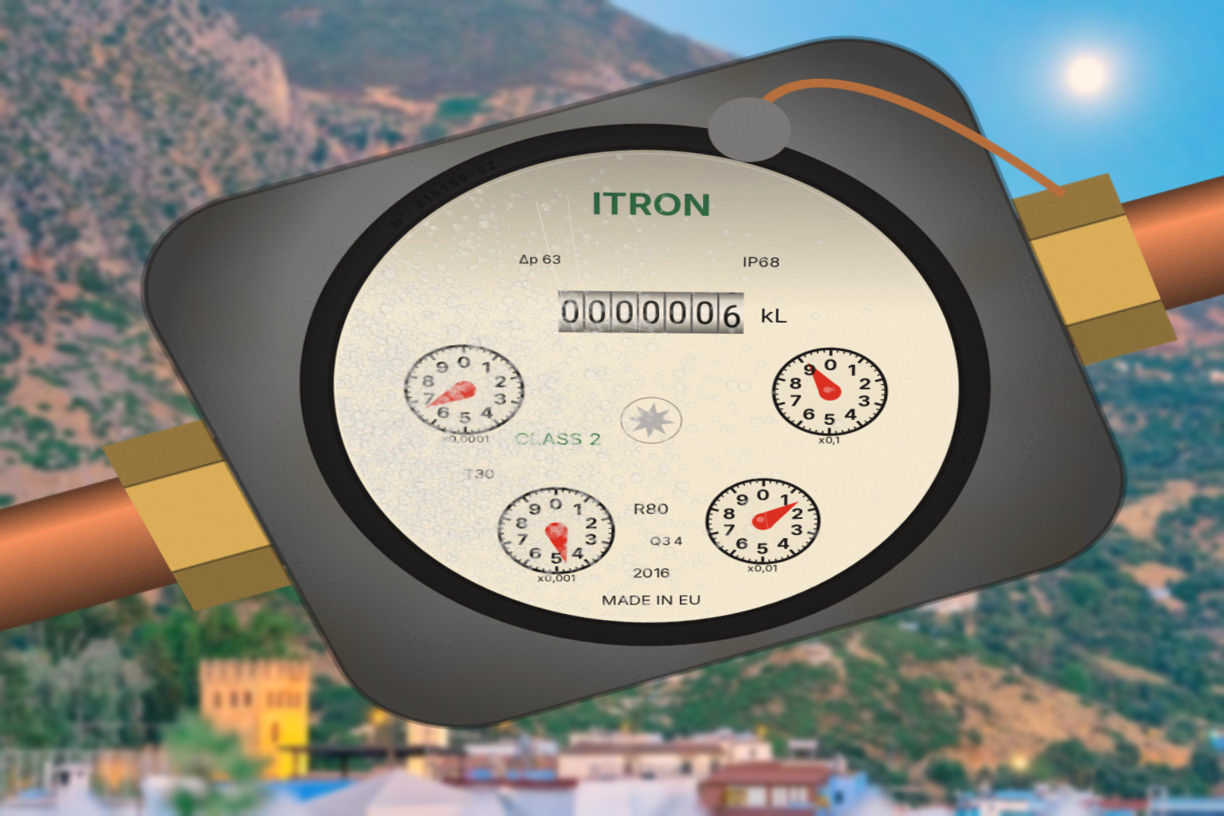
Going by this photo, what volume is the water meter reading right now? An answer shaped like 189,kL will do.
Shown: 5.9146,kL
